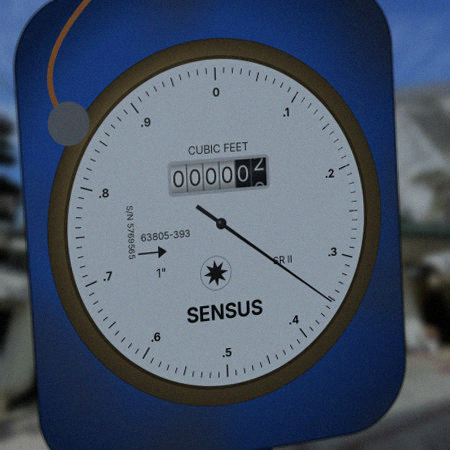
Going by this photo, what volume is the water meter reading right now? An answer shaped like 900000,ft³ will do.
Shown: 2.35,ft³
